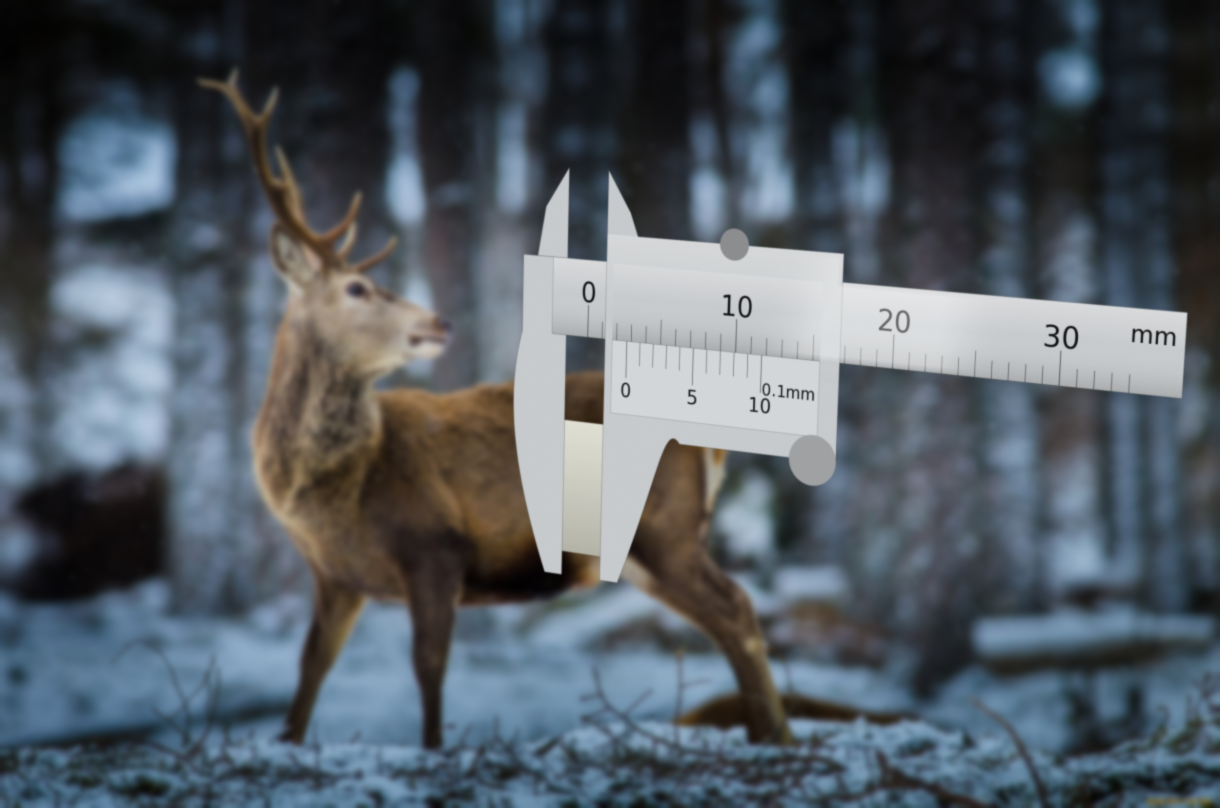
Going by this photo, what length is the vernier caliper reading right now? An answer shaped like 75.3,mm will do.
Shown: 2.7,mm
